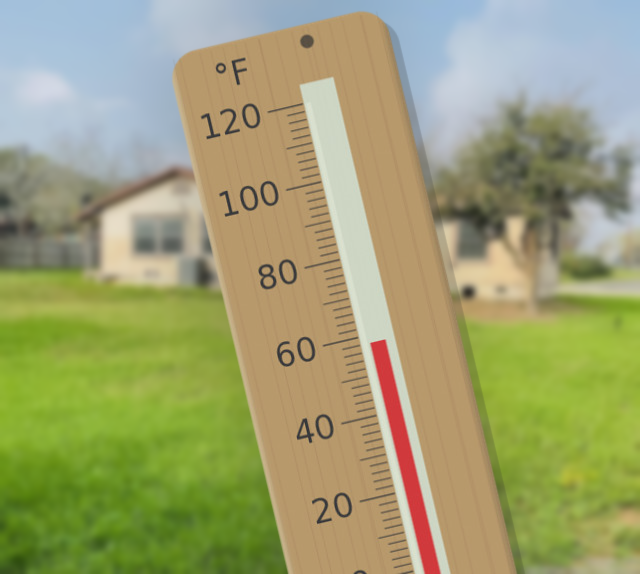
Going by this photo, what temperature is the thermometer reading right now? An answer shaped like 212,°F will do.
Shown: 58,°F
